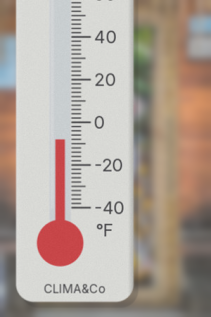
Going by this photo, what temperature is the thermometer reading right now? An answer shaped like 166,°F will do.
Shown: -8,°F
